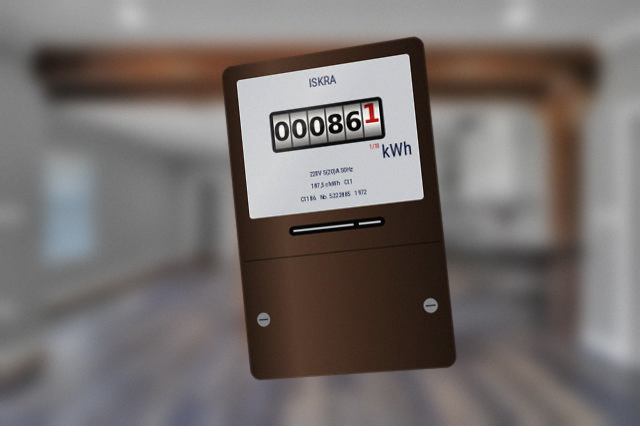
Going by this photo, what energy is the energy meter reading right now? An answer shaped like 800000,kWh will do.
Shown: 86.1,kWh
